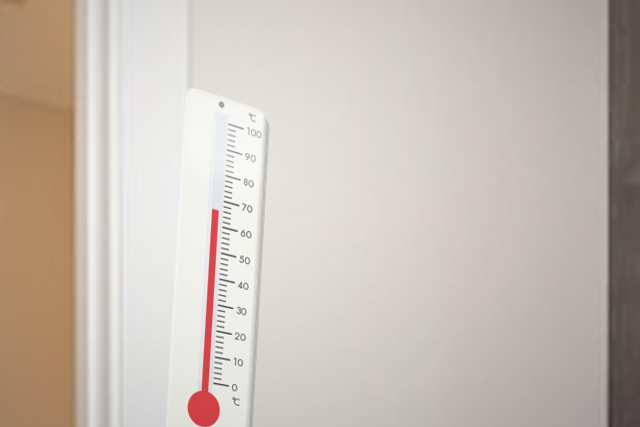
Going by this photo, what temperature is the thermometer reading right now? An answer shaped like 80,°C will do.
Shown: 66,°C
